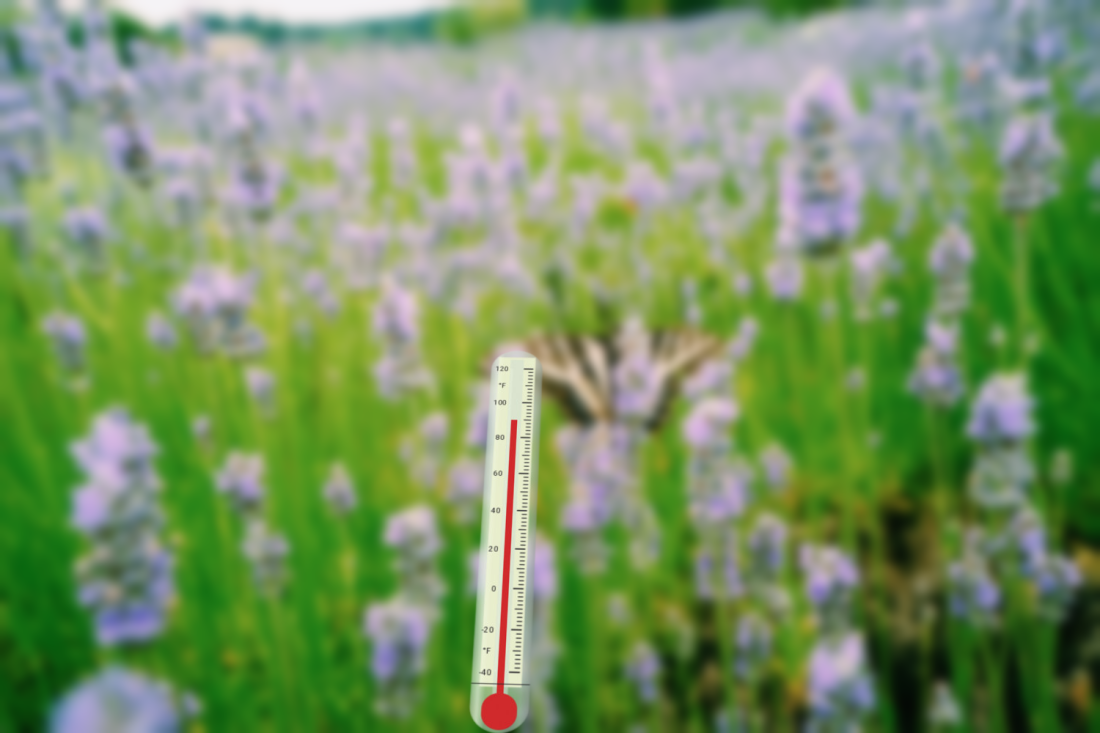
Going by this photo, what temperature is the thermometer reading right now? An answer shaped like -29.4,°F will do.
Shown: 90,°F
